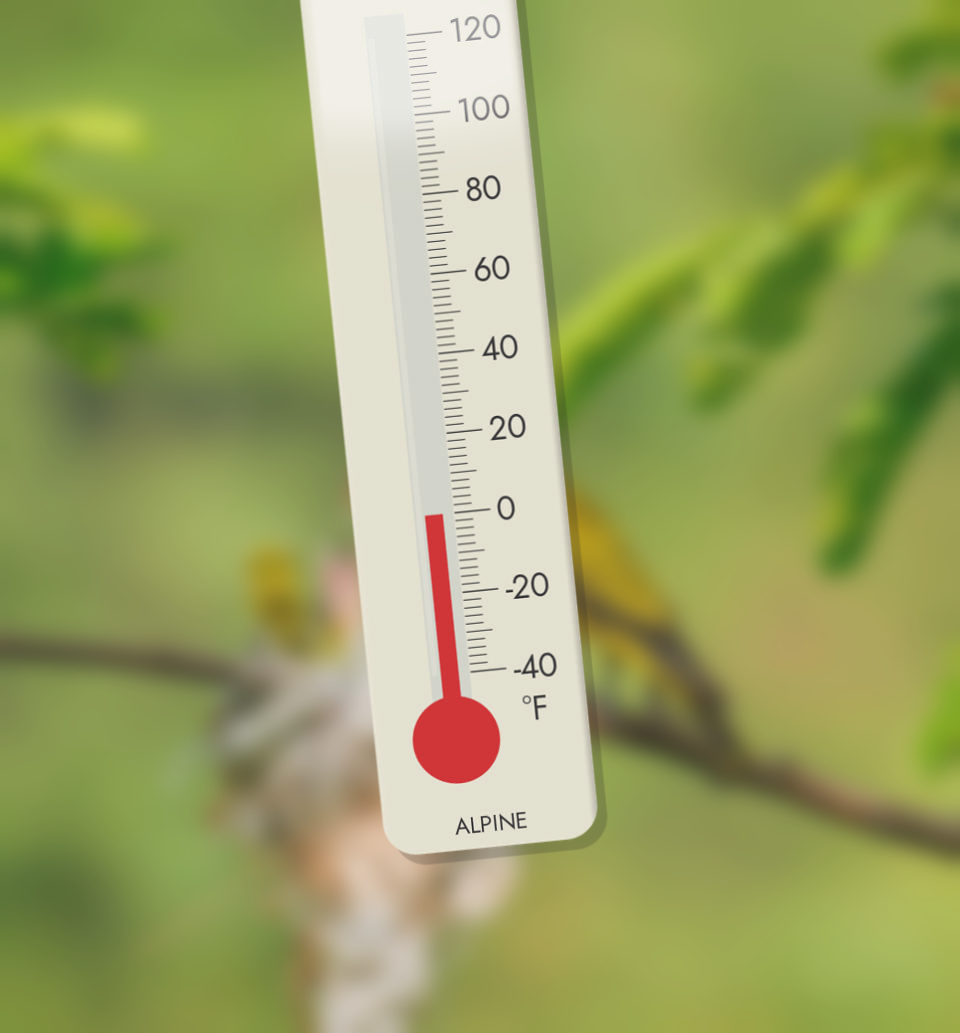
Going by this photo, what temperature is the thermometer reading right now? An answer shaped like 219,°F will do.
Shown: 0,°F
